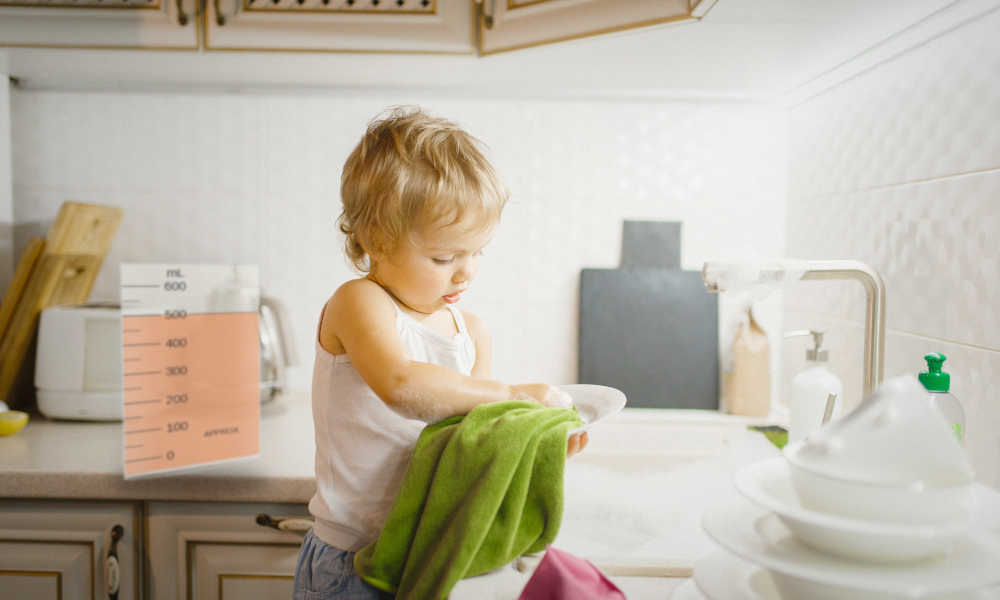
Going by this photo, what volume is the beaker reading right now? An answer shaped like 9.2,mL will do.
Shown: 500,mL
